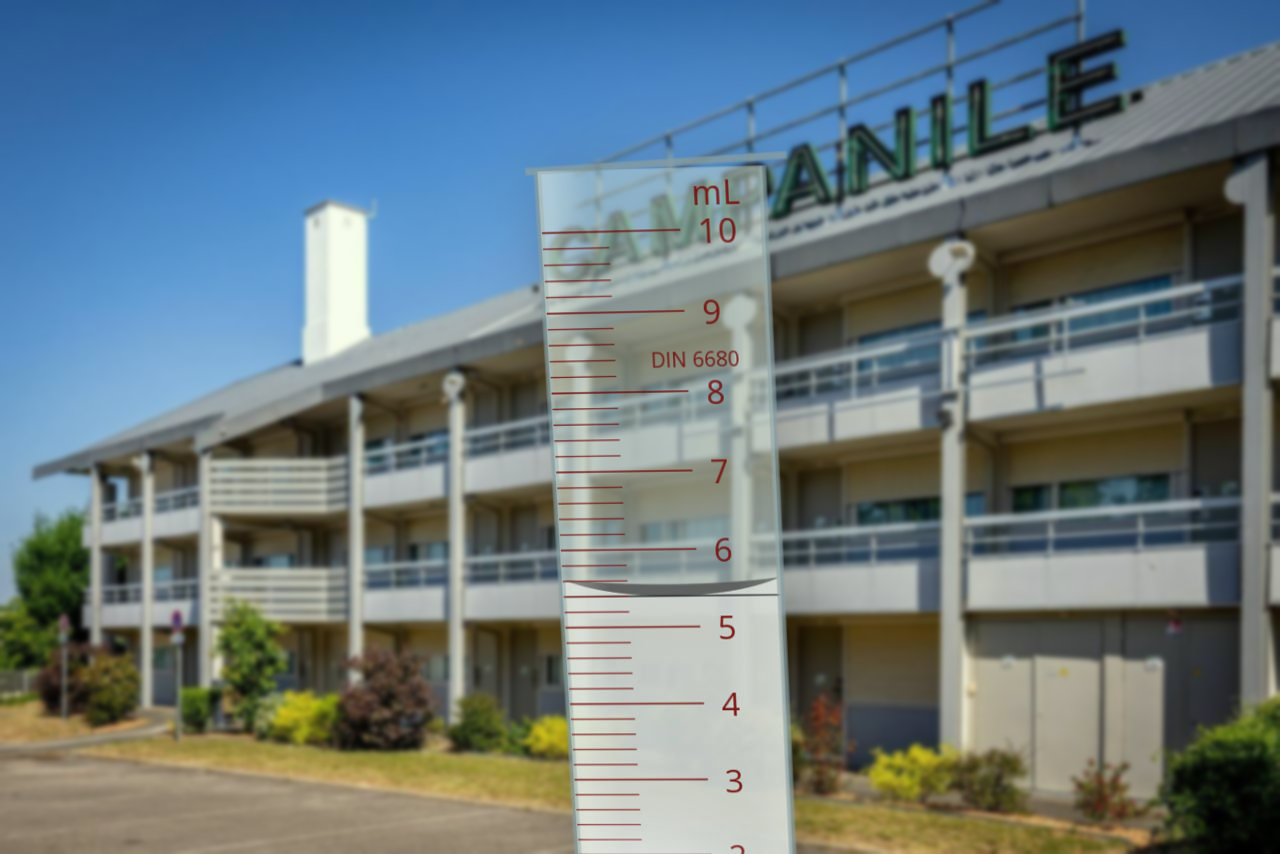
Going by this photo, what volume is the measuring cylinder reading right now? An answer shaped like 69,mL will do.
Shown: 5.4,mL
